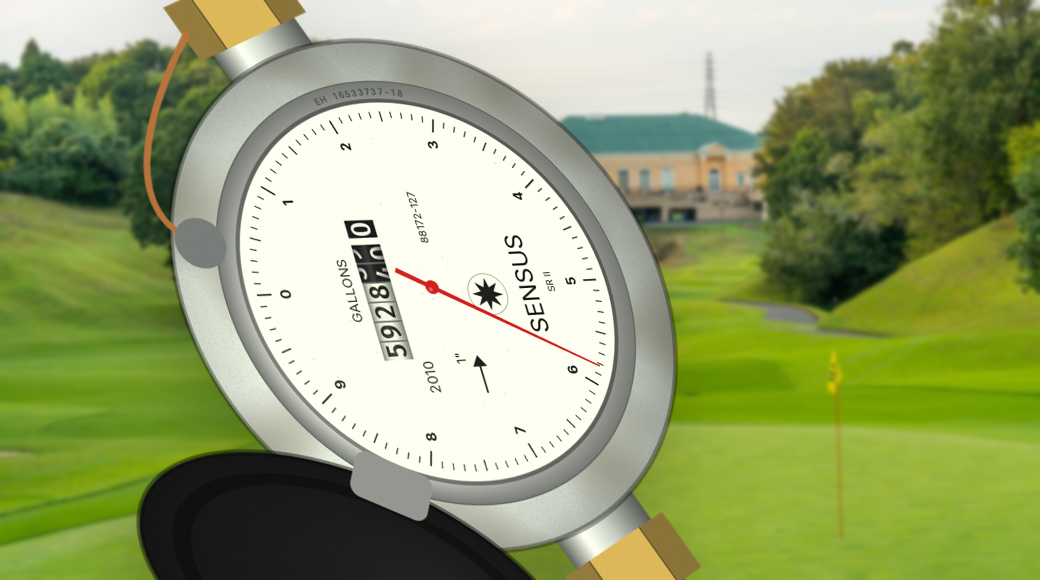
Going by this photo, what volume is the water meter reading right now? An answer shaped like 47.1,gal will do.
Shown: 5928395.8,gal
